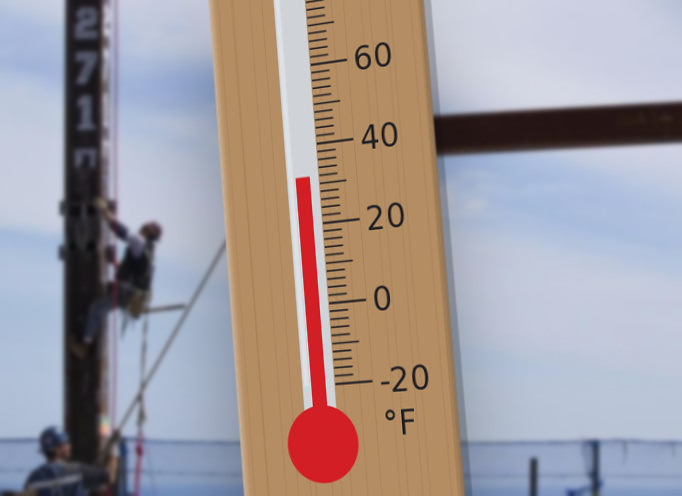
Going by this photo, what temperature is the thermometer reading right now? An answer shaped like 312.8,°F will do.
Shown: 32,°F
